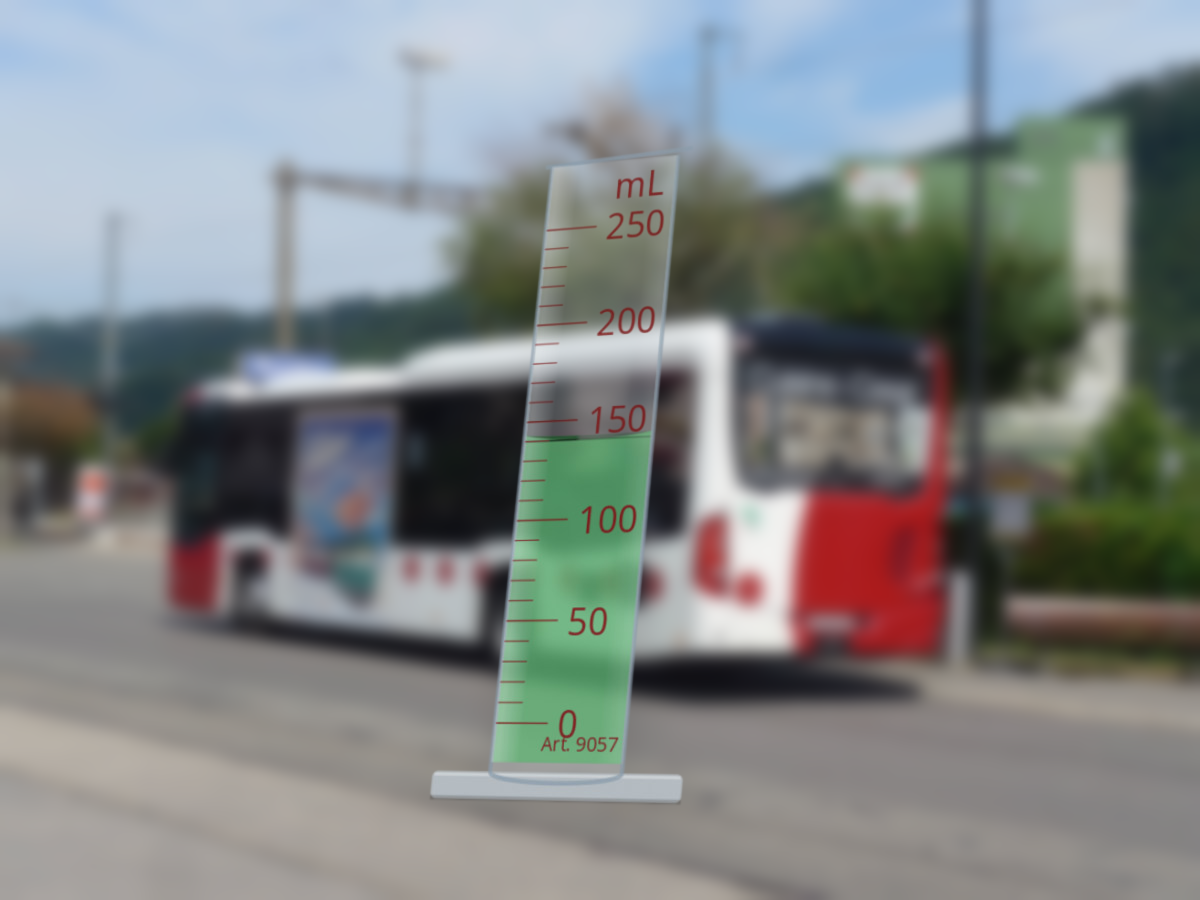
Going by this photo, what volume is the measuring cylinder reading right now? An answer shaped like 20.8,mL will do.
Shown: 140,mL
